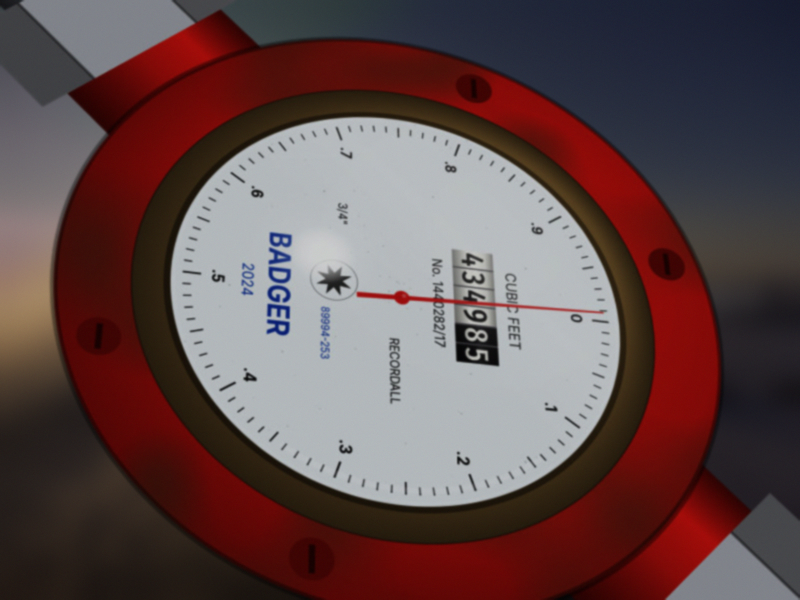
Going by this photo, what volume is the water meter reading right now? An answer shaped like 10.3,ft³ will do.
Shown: 434984.99,ft³
